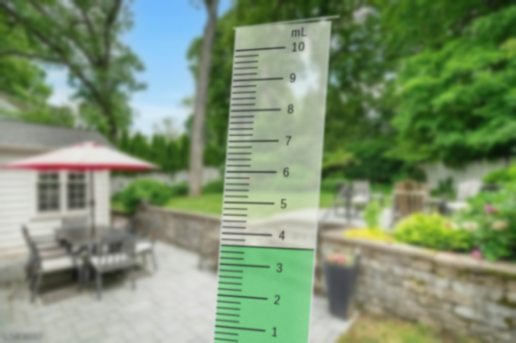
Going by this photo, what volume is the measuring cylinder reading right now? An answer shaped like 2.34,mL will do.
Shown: 3.6,mL
